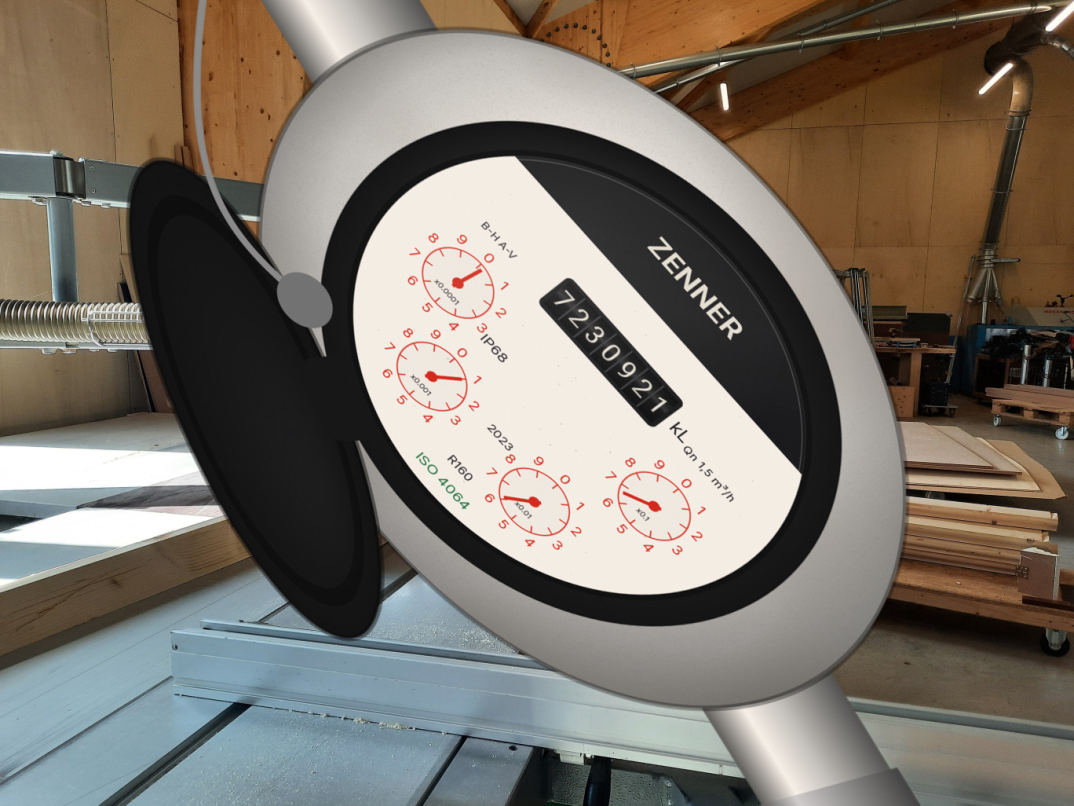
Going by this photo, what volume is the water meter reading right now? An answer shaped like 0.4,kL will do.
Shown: 7230921.6610,kL
